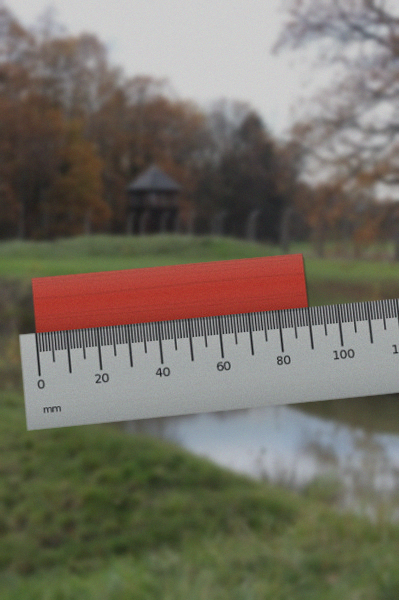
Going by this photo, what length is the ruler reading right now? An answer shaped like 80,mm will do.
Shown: 90,mm
